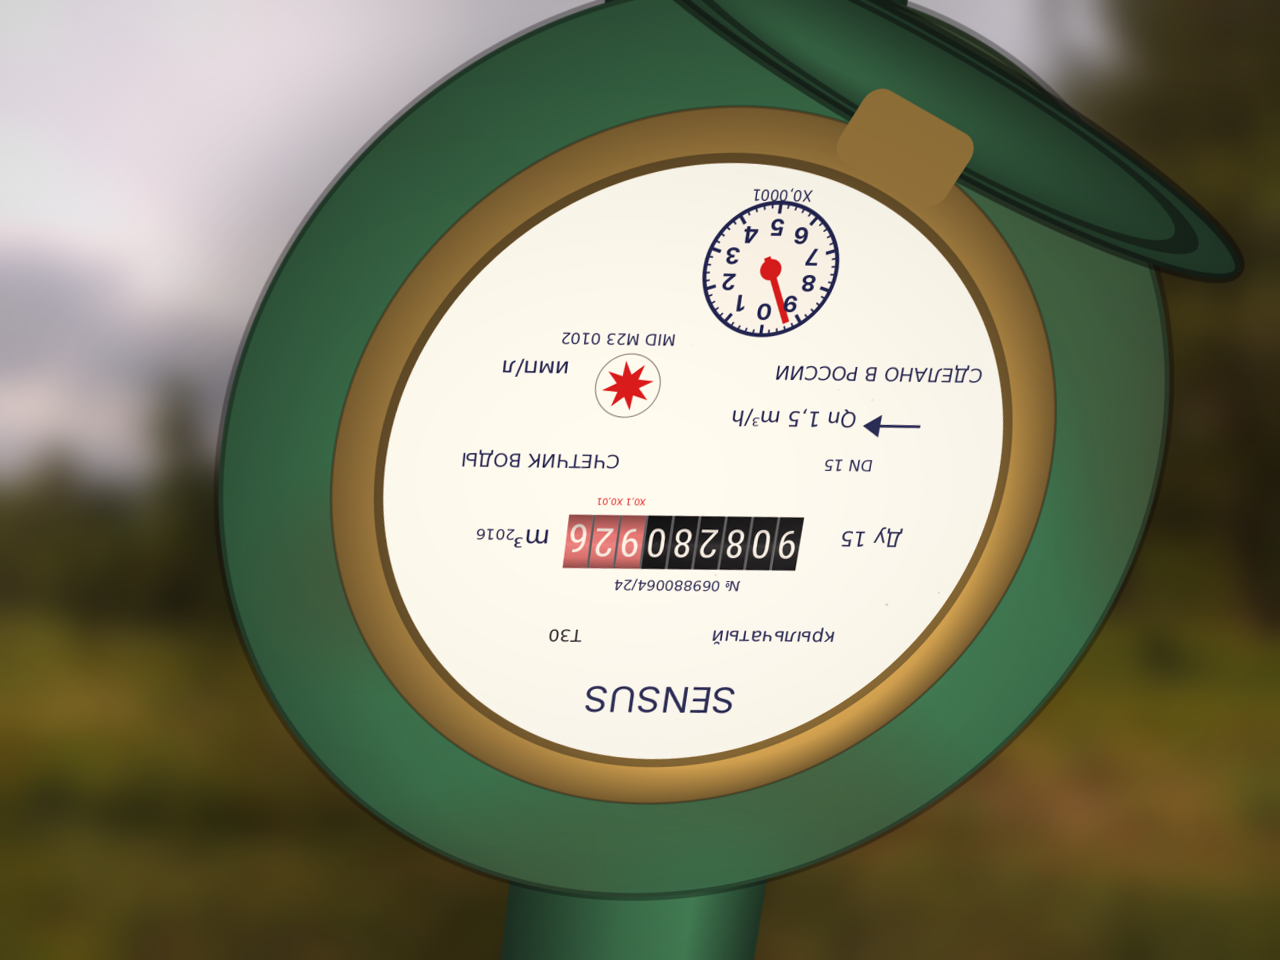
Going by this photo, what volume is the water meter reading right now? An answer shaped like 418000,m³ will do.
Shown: 908280.9259,m³
